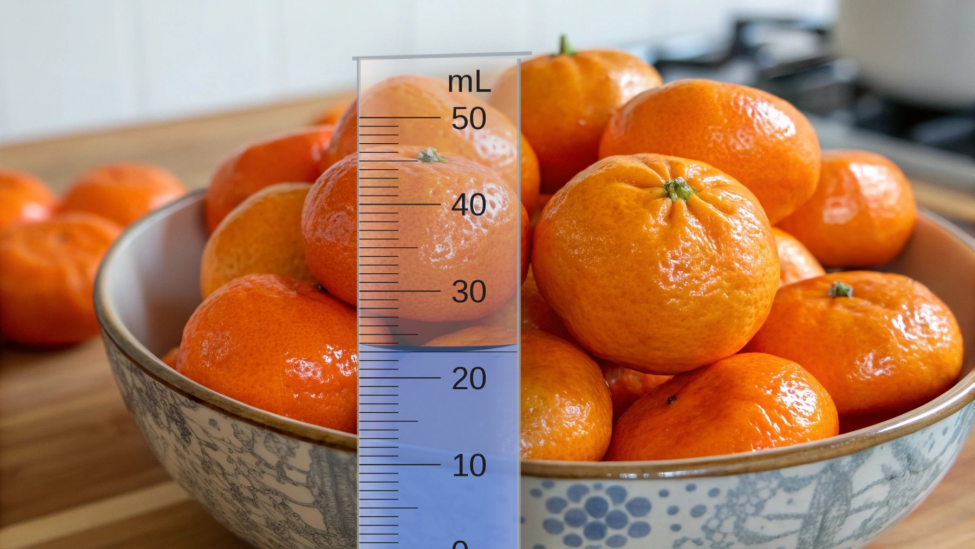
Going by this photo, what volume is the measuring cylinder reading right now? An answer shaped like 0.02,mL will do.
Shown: 23,mL
